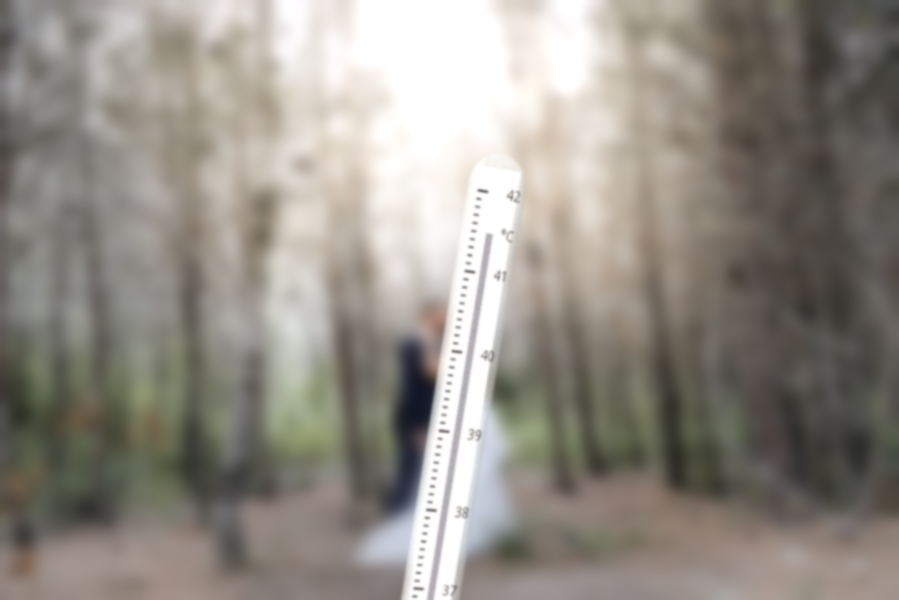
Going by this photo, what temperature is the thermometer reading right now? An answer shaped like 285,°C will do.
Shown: 41.5,°C
